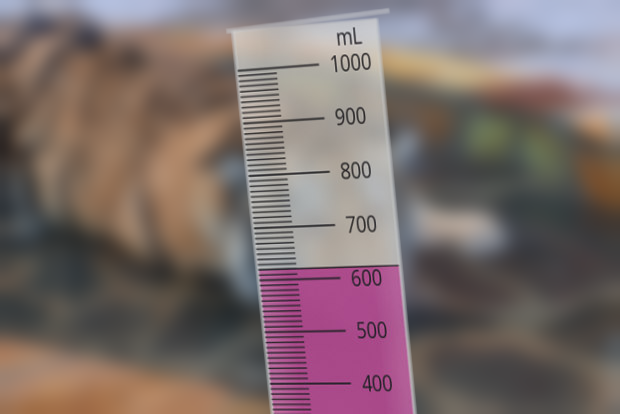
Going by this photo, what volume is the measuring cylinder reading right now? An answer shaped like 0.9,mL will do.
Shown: 620,mL
